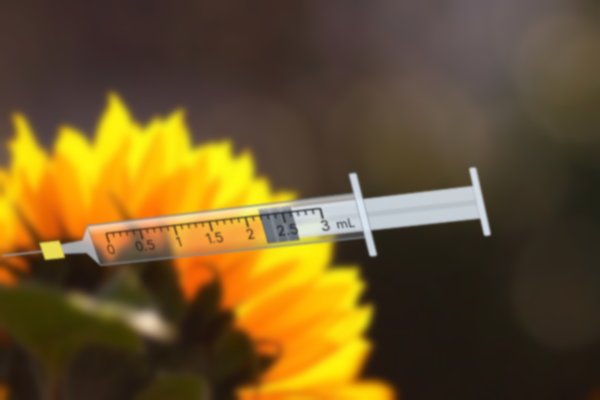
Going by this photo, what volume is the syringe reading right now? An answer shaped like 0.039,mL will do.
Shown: 2.2,mL
